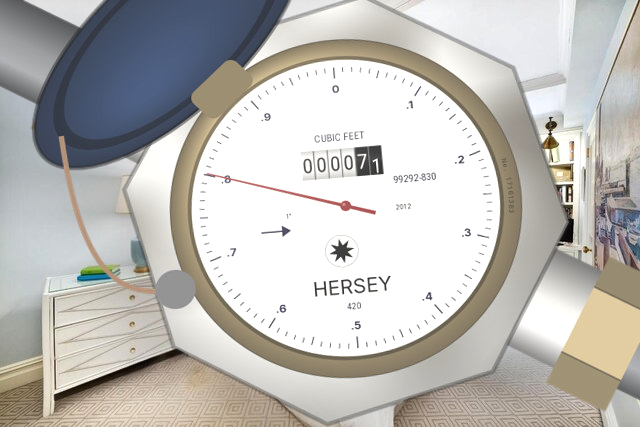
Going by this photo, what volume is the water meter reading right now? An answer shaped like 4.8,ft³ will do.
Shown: 70.80,ft³
